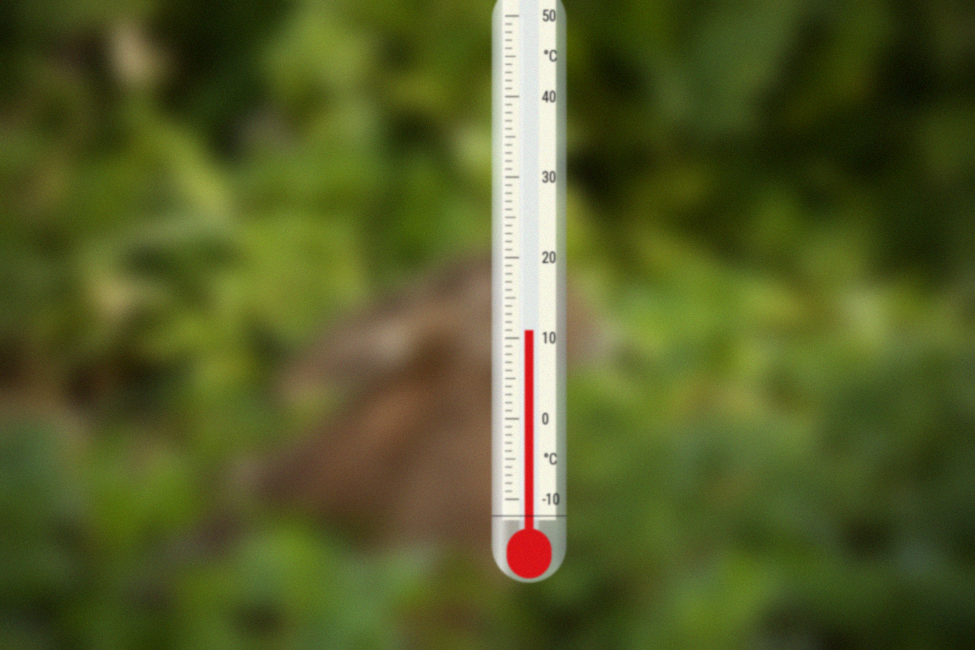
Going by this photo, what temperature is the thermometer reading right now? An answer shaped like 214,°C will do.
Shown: 11,°C
